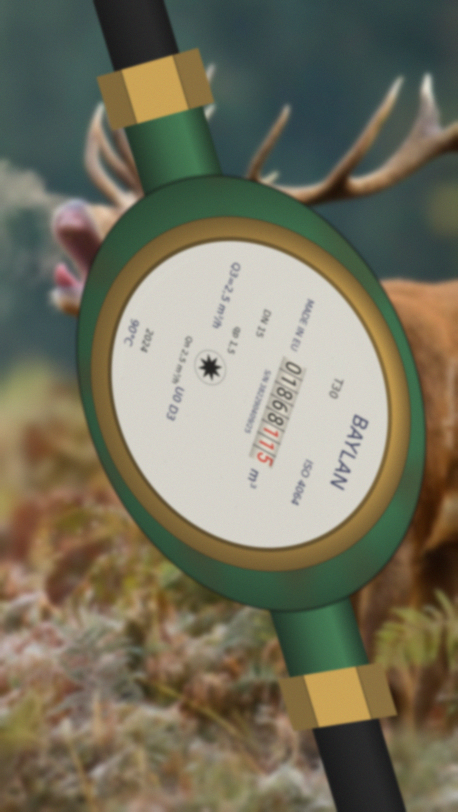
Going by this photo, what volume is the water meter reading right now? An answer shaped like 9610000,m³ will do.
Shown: 1868.115,m³
